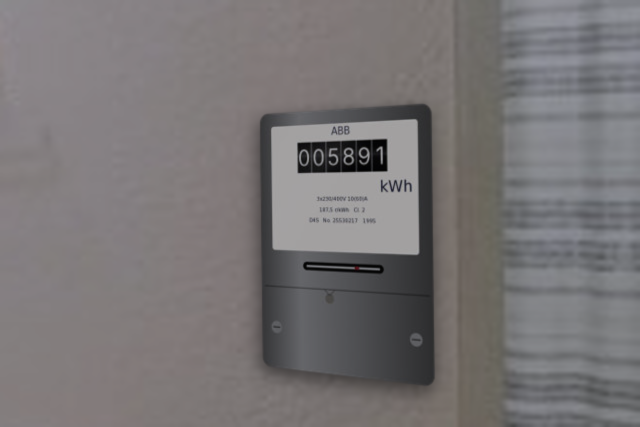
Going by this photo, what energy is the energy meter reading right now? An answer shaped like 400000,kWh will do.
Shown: 5891,kWh
